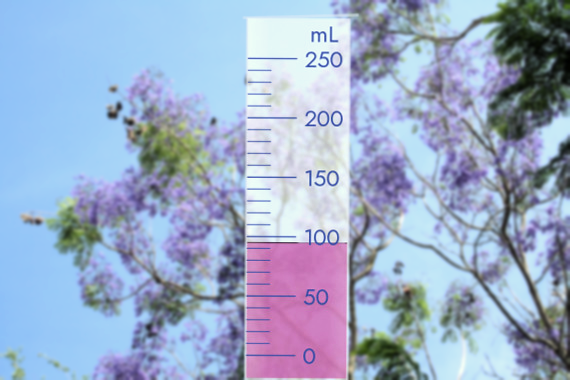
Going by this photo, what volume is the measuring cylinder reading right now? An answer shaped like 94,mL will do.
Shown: 95,mL
